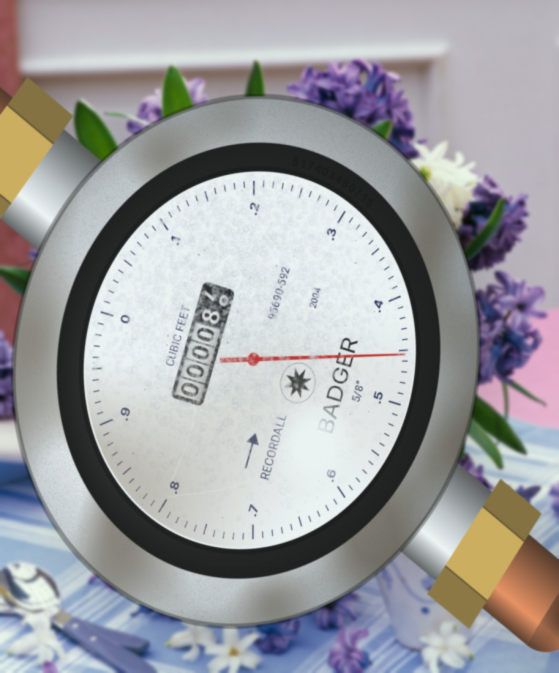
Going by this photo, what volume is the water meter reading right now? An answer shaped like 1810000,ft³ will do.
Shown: 87.45,ft³
